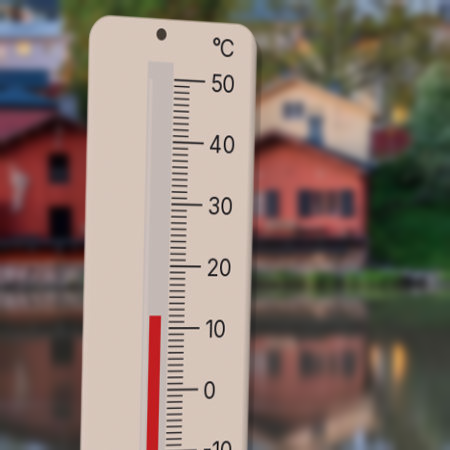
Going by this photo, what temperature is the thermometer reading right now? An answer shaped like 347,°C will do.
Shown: 12,°C
